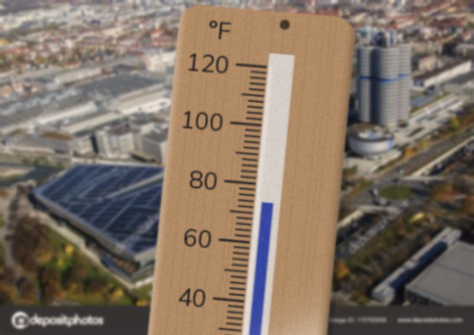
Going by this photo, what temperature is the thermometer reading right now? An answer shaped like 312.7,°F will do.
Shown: 74,°F
